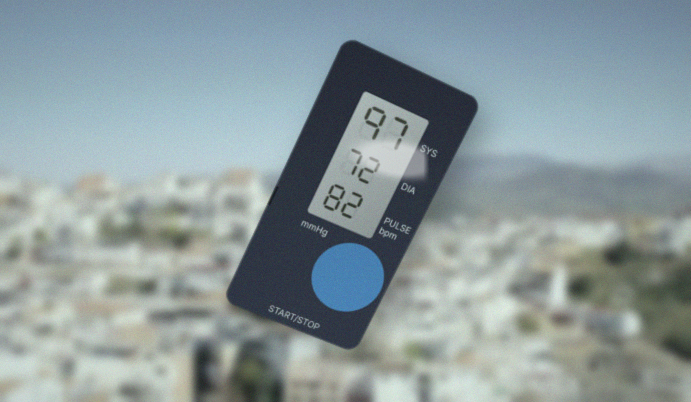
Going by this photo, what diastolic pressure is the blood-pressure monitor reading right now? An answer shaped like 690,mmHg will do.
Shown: 72,mmHg
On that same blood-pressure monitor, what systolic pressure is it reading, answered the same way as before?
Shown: 97,mmHg
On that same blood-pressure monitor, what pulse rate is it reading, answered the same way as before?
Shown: 82,bpm
